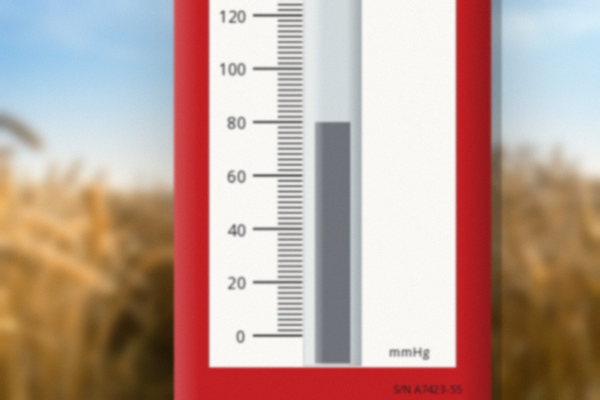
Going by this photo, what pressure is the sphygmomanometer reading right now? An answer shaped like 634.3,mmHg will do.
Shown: 80,mmHg
